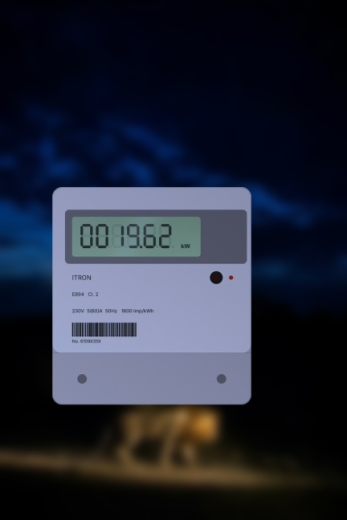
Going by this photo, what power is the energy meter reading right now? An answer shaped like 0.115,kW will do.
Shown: 19.62,kW
